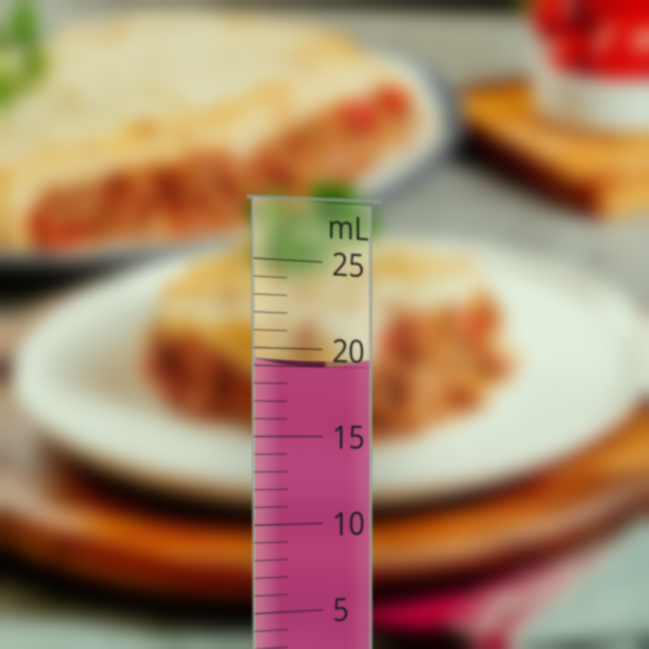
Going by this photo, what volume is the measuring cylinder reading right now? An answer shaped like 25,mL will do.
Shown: 19,mL
